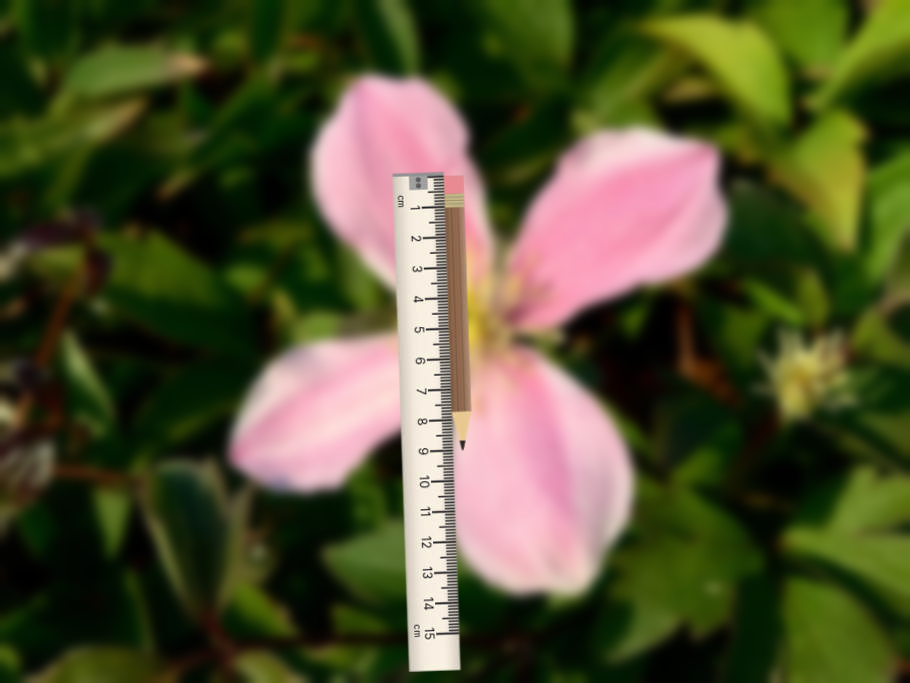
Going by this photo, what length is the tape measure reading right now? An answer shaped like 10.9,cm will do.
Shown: 9,cm
